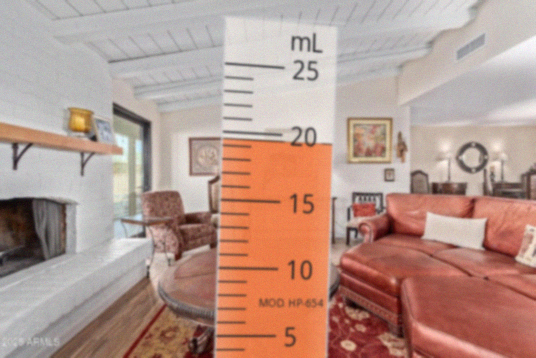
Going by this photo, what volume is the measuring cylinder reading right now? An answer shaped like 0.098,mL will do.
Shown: 19.5,mL
